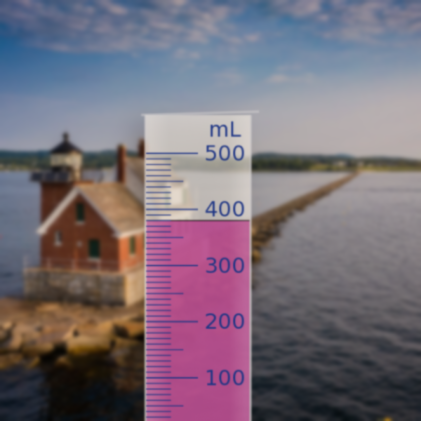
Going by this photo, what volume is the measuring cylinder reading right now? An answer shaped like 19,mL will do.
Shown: 380,mL
